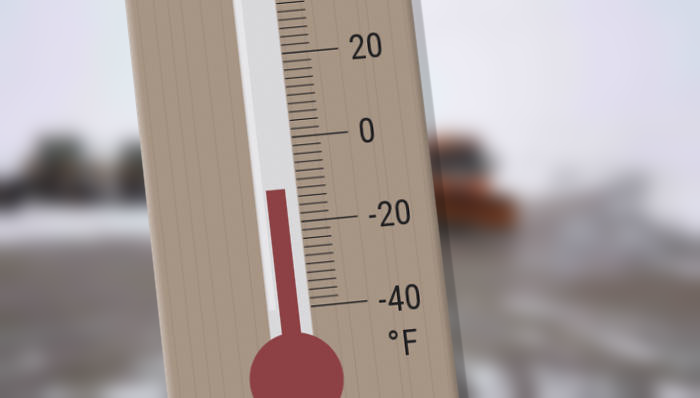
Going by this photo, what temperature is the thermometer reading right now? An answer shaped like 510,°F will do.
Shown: -12,°F
